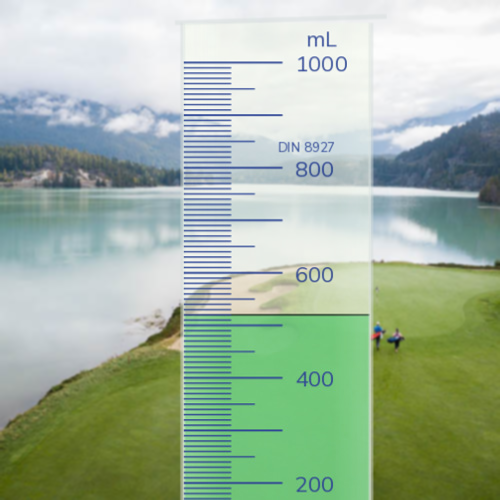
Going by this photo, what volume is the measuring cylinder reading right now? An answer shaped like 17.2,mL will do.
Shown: 520,mL
